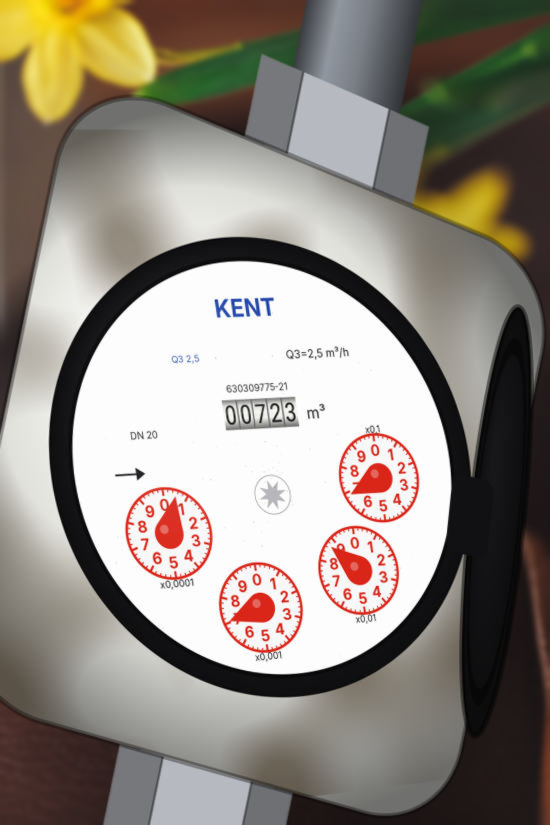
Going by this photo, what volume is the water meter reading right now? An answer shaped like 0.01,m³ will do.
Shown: 723.6870,m³
